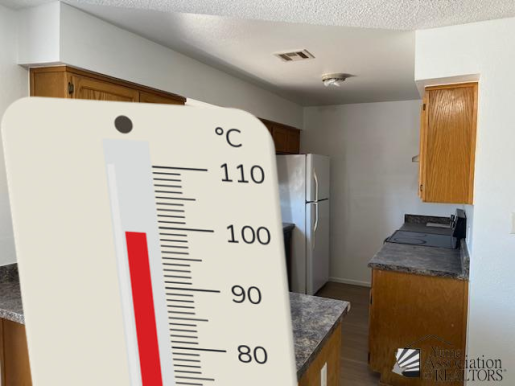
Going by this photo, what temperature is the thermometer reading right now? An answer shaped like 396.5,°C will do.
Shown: 99,°C
